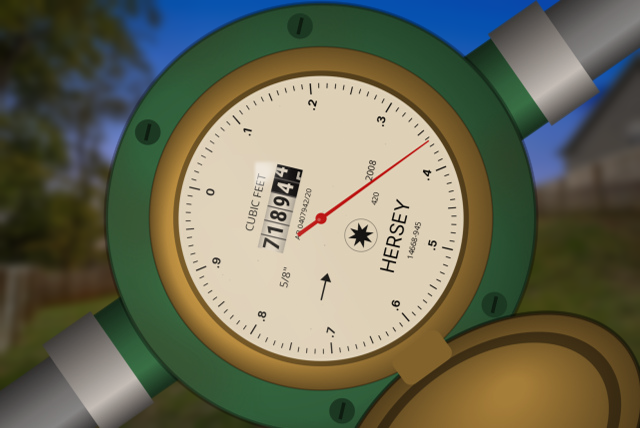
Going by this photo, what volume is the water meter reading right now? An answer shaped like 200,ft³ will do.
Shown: 718944.36,ft³
